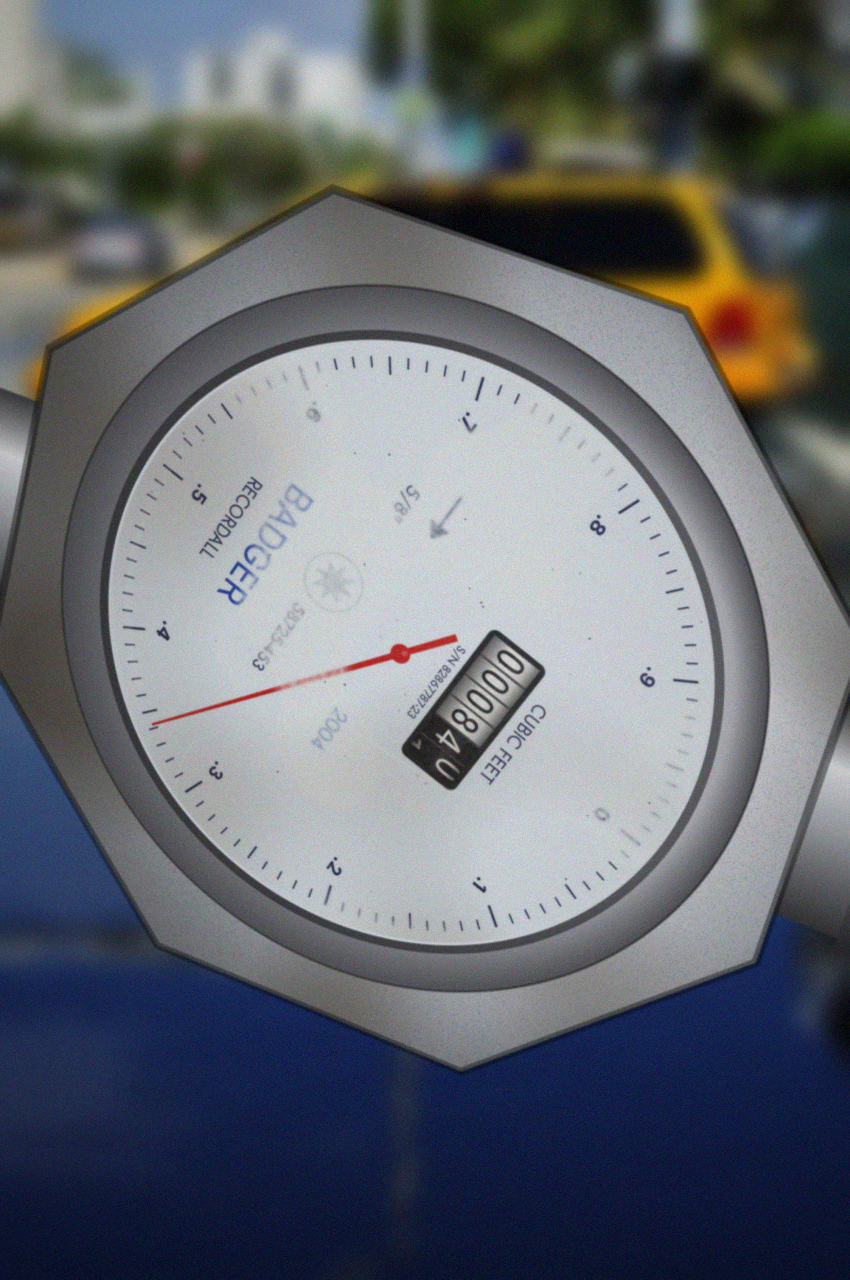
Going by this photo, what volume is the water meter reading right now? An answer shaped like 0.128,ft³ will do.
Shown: 840.34,ft³
